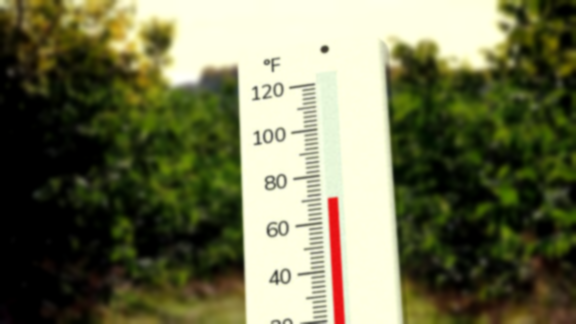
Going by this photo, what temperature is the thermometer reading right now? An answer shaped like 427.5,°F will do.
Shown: 70,°F
